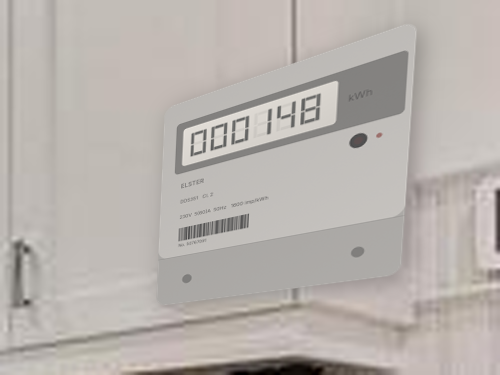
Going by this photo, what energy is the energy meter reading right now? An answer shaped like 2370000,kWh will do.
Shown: 148,kWh
